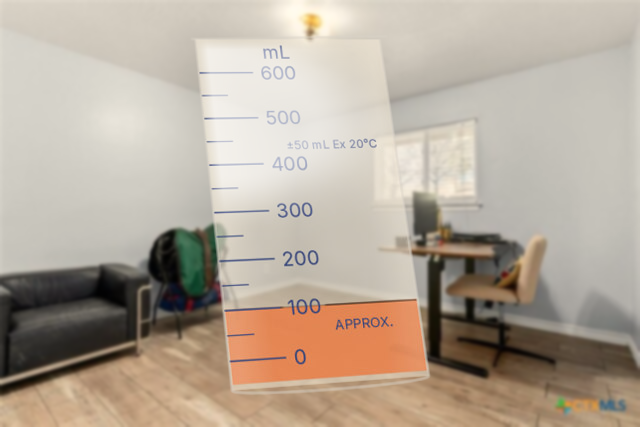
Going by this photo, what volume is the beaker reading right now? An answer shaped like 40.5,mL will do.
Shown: 100,mL
